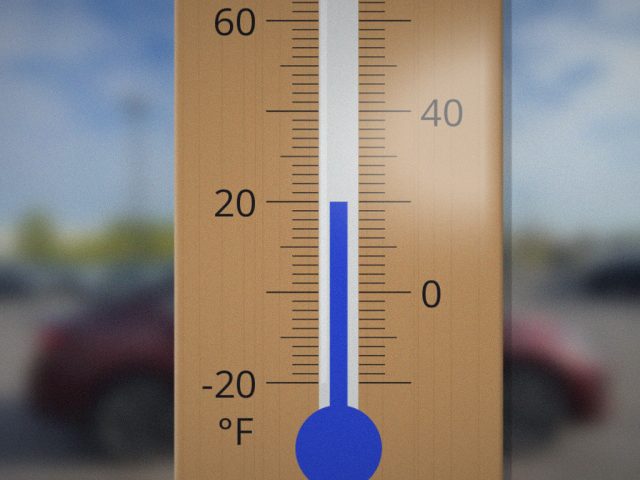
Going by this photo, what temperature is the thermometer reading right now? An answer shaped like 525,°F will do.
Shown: 20,°F
